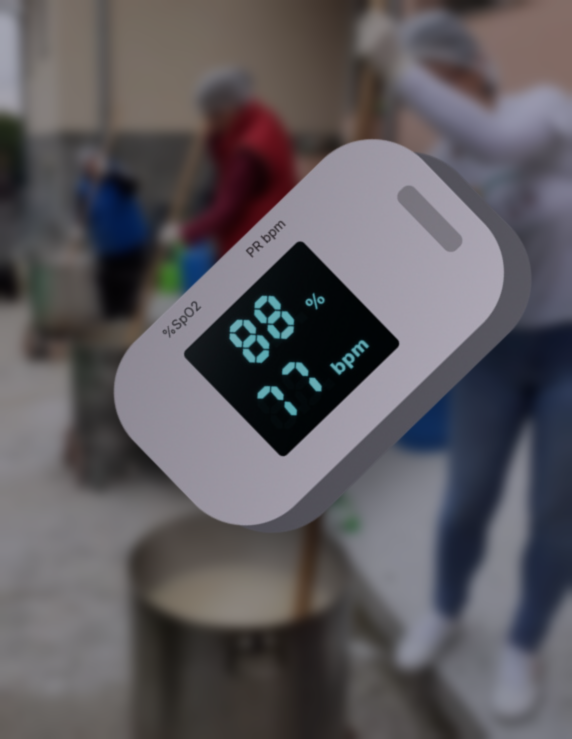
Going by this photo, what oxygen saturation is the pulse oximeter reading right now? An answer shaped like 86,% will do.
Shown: 88,%
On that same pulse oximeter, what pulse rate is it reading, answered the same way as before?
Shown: 77,bpm
